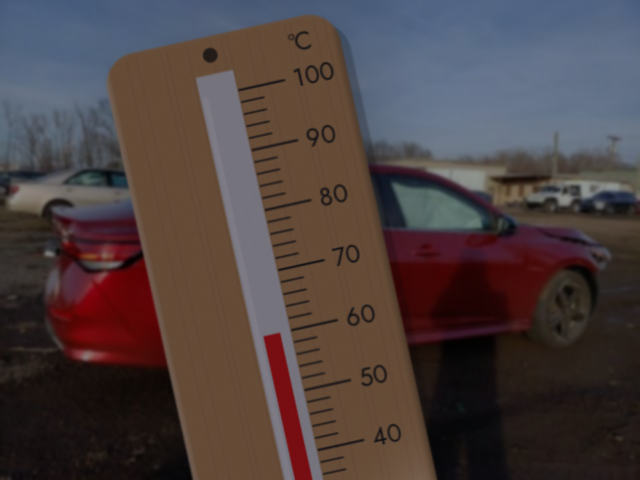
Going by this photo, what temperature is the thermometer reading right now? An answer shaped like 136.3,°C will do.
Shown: 60,°C
